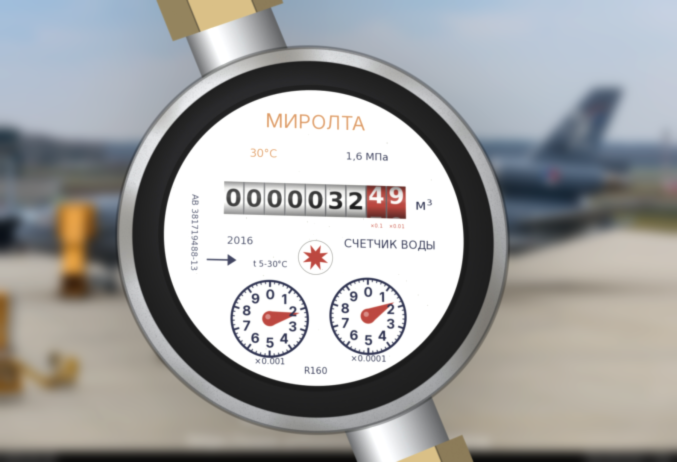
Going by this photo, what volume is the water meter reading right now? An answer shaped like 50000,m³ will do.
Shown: 32.4921,m³
